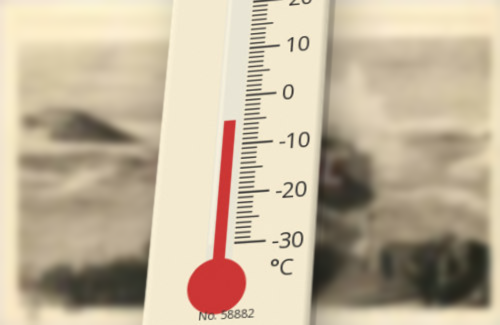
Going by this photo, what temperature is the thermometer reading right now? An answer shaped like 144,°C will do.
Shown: -5,°C
